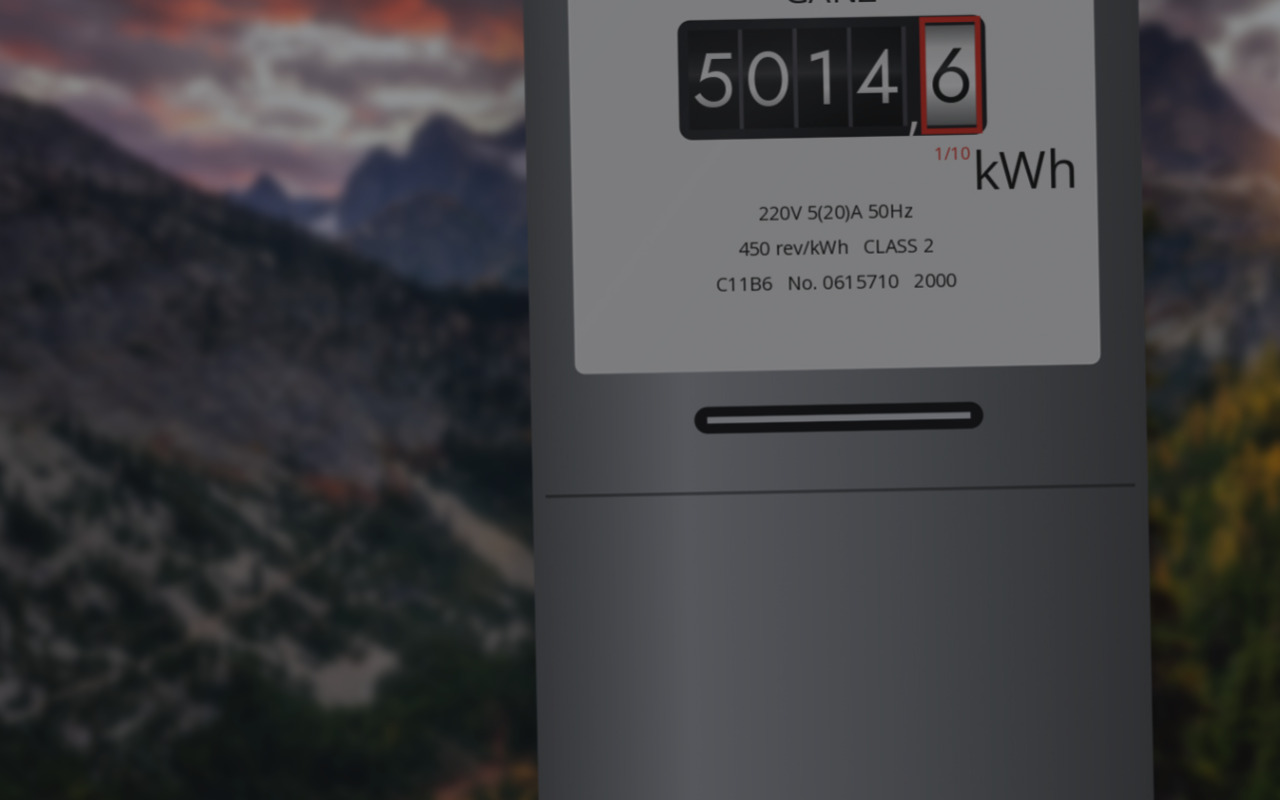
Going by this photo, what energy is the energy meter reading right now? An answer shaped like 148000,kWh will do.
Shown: 5014.6,kWh
